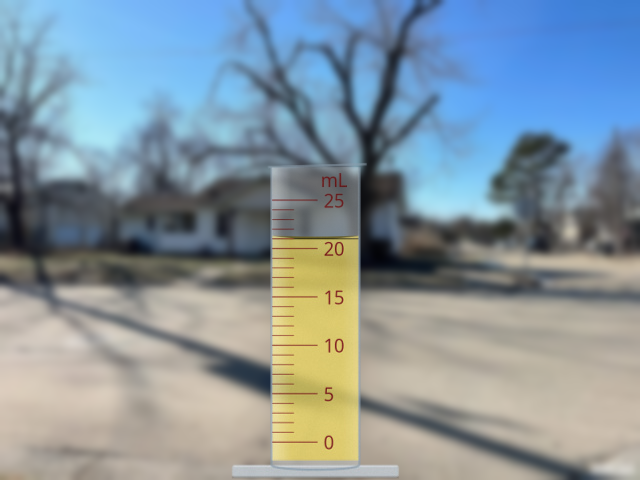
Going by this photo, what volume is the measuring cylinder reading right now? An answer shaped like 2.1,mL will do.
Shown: 21,mL
